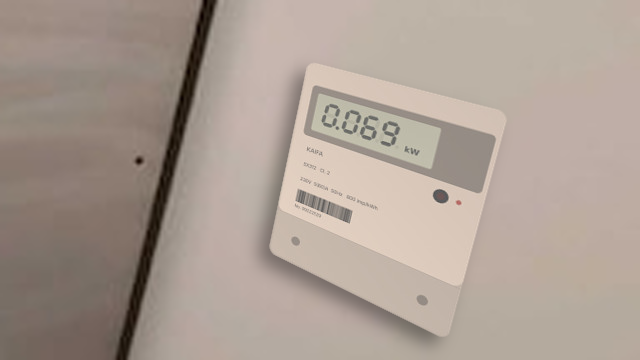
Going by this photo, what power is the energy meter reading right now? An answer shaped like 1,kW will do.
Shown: 0.069,kW
